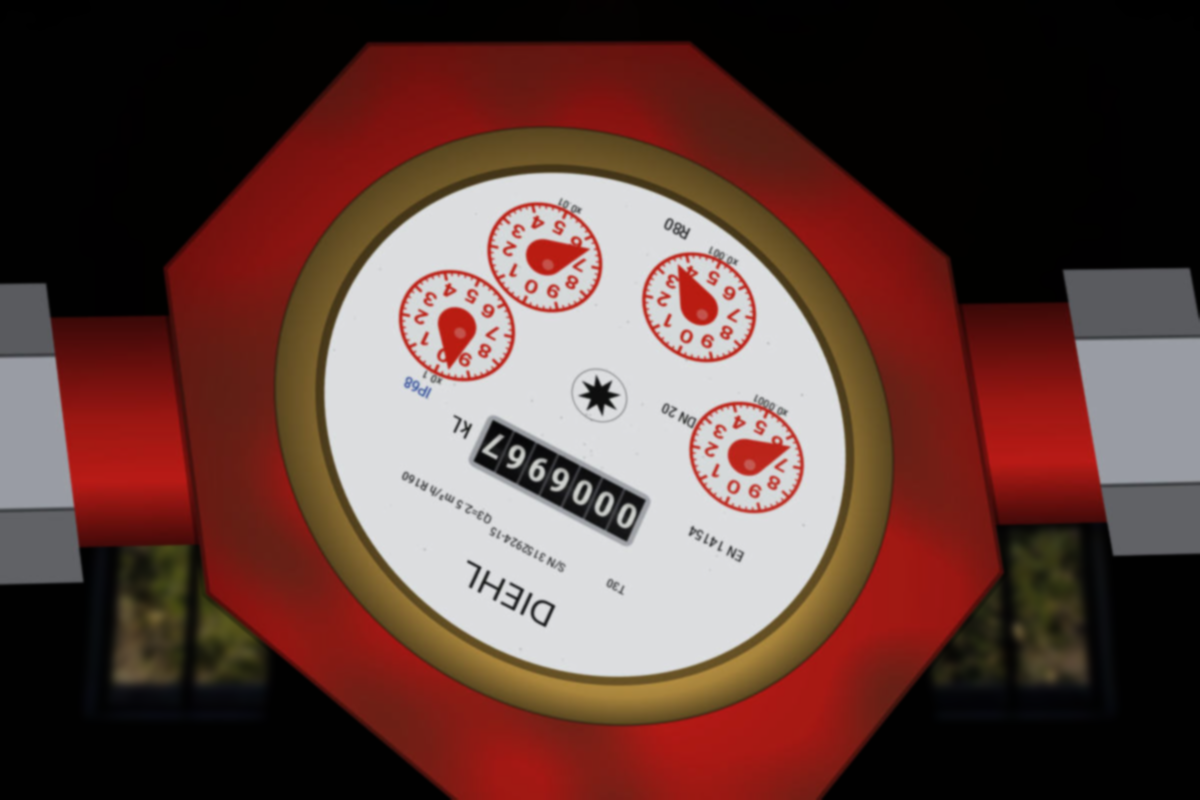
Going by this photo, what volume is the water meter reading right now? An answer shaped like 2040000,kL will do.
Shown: 6966.9636,kL
